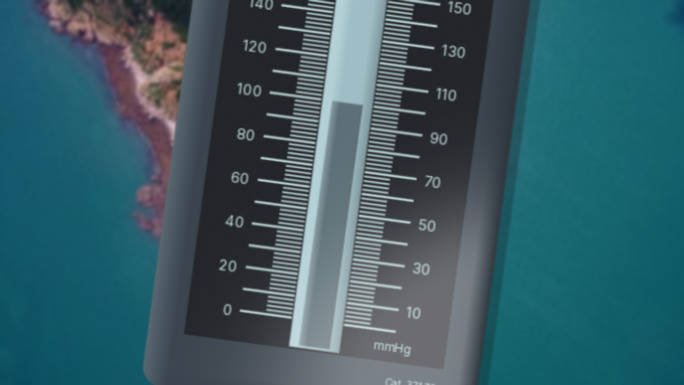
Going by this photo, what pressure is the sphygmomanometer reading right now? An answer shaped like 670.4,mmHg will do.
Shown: 100,mmHg
